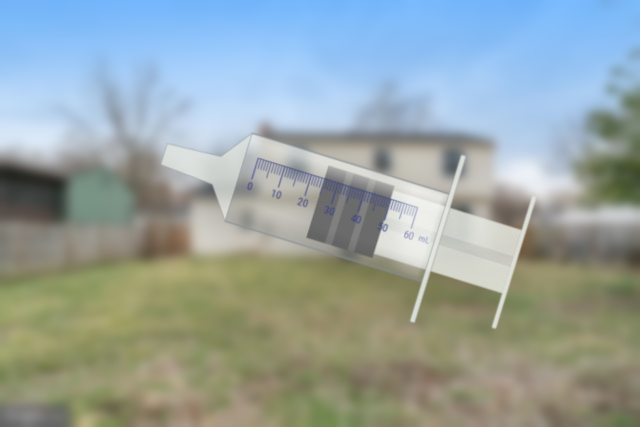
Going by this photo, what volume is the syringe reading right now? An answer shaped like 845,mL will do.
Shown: 25,mL
